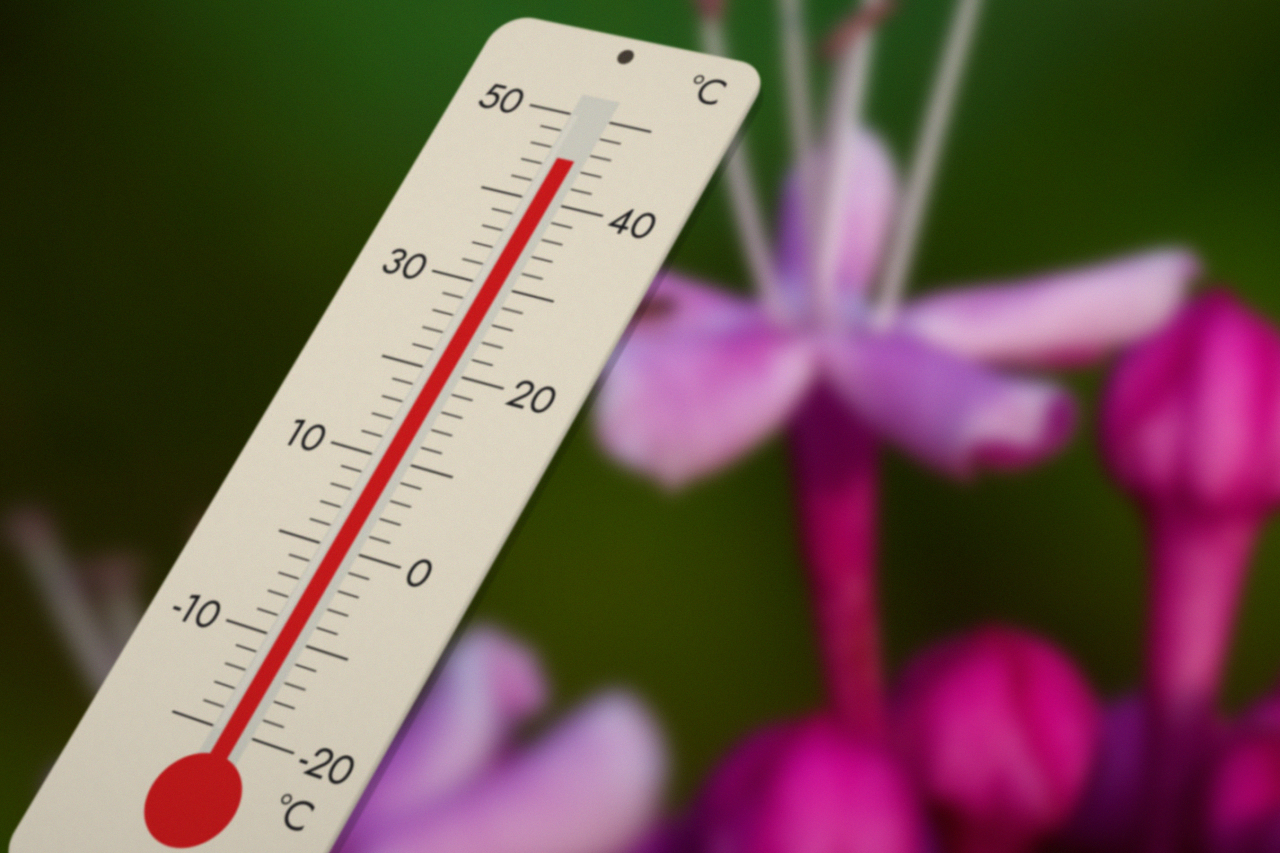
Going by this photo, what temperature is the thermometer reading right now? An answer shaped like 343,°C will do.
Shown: 45,°C
